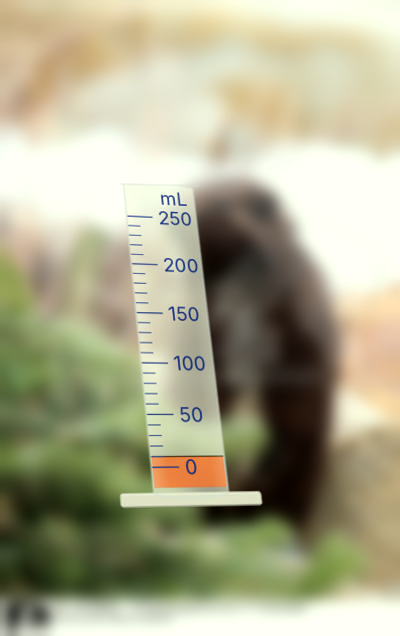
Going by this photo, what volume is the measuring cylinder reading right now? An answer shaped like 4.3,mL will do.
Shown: 10,mL
